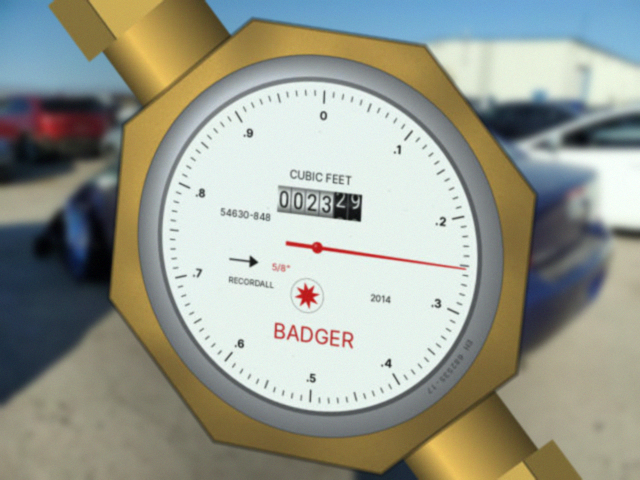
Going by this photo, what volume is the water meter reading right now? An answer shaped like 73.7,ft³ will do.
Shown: 2329.25,ft³
